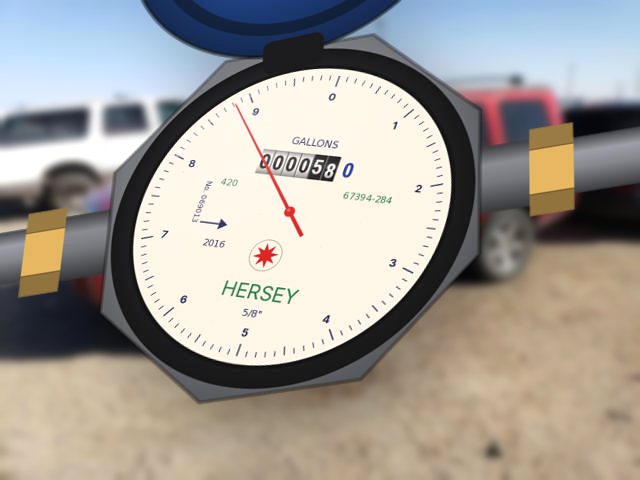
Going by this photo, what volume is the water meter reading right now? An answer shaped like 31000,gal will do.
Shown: 578.8,gal
